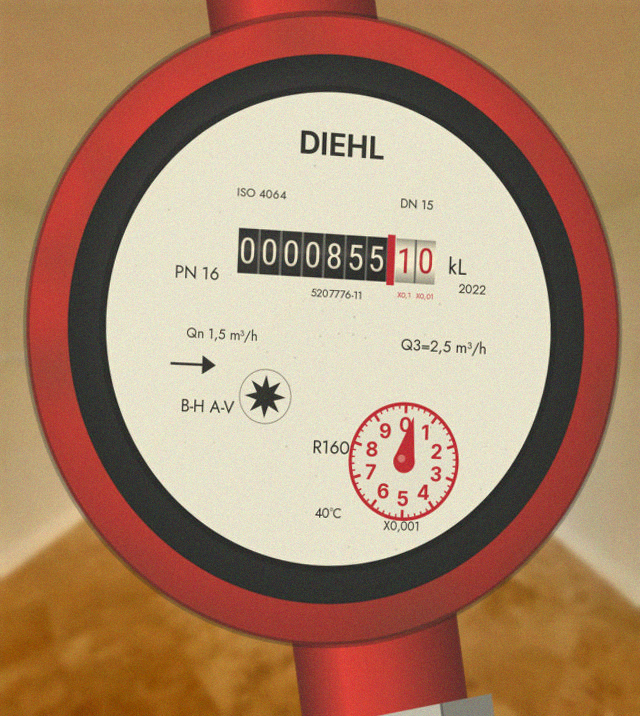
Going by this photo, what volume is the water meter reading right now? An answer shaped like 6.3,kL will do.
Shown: 855.100,kL
